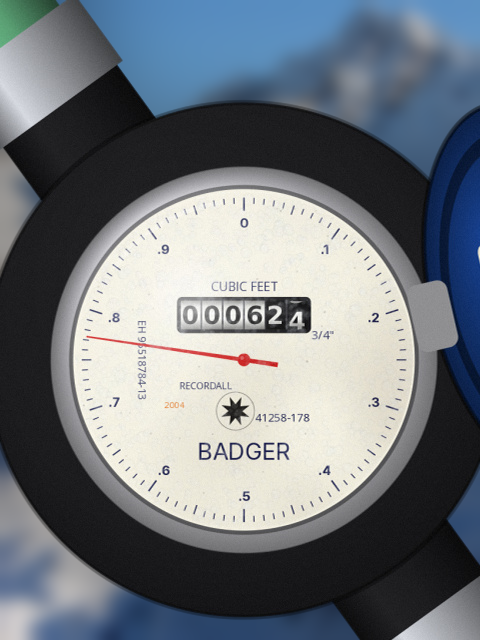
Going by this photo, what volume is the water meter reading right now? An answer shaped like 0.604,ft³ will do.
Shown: 623.77,ft³
